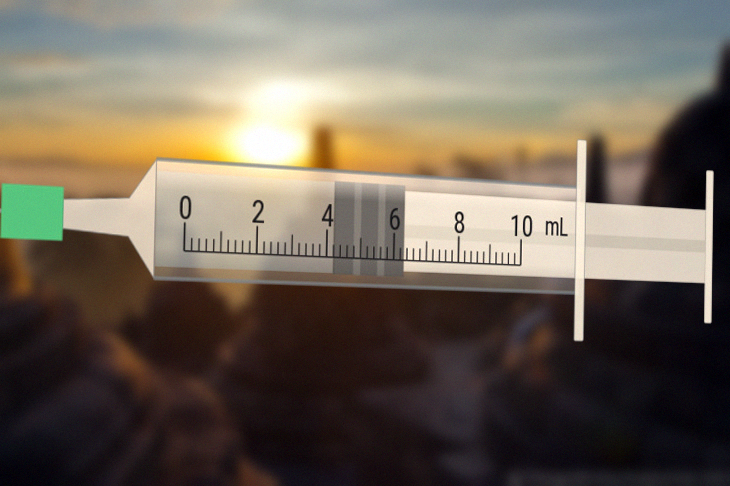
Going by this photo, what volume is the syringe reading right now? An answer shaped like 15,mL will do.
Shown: 4.2,mL
